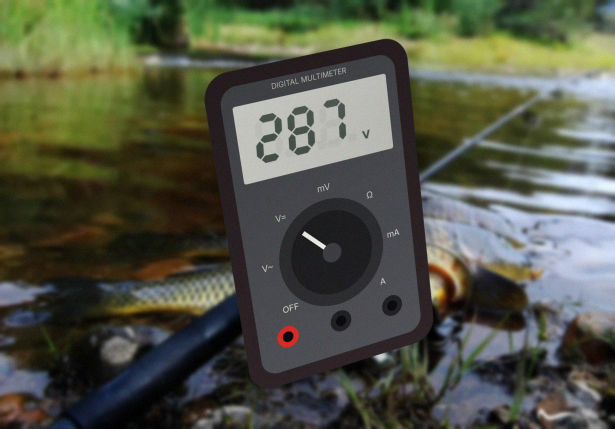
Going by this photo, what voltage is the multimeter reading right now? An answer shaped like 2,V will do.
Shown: 287,V
